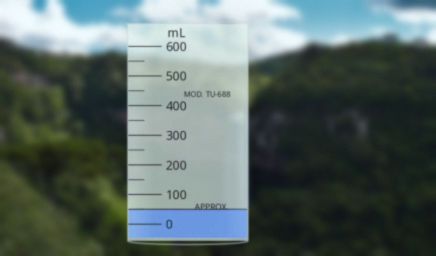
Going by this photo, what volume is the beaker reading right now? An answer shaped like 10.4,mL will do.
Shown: 50,mL
